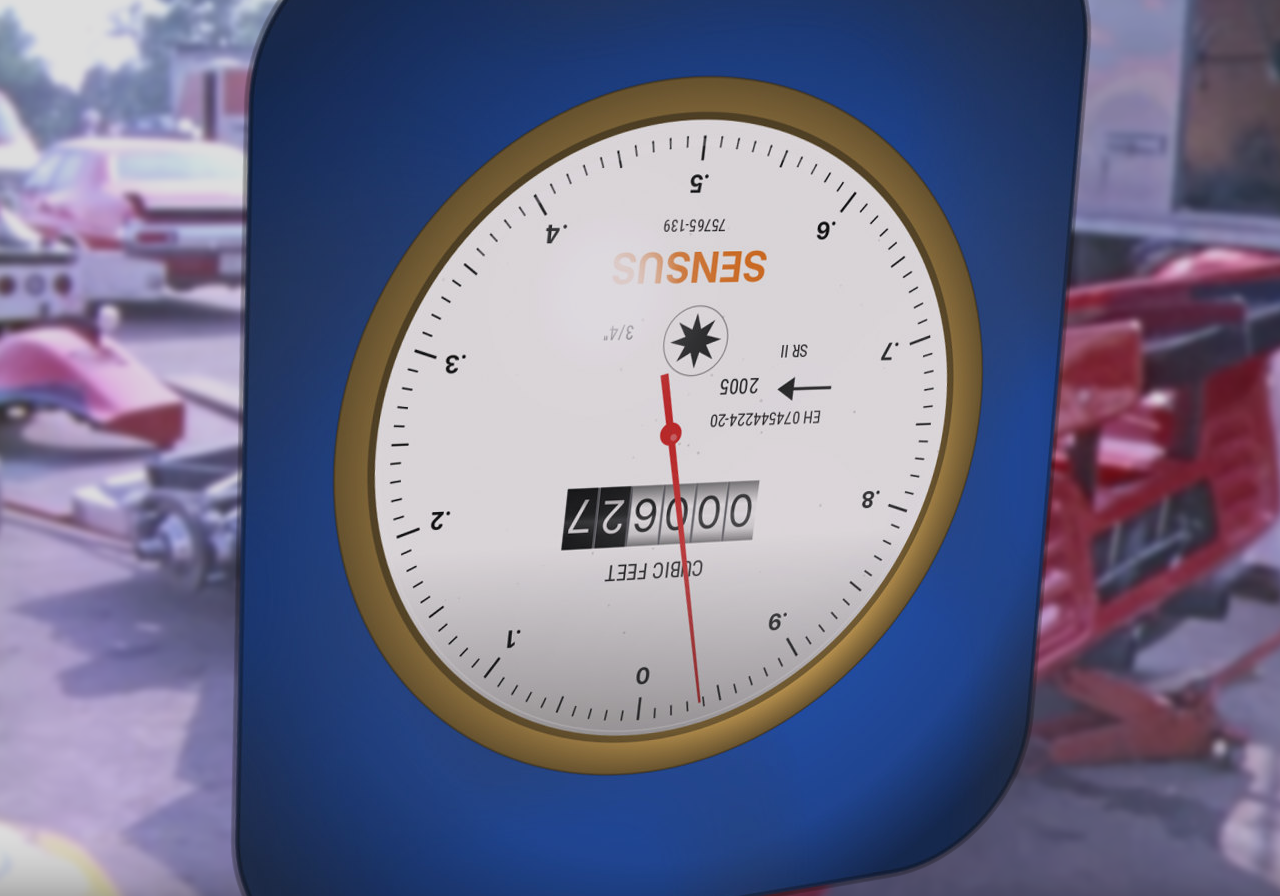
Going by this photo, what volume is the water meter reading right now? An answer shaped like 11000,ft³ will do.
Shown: 626.96,ft³
